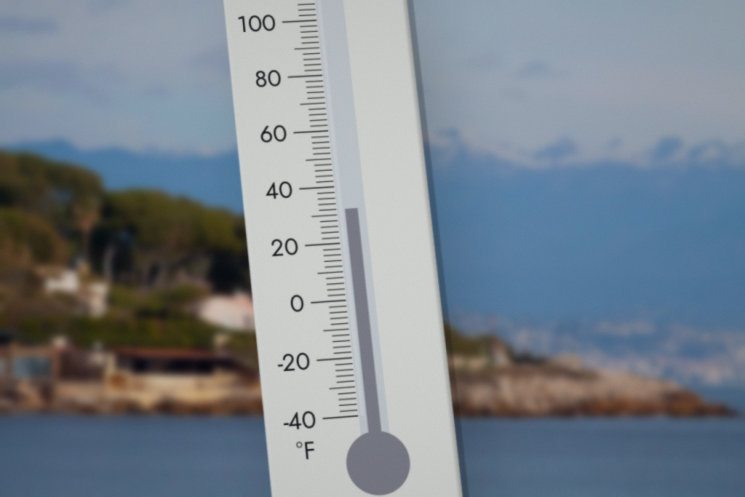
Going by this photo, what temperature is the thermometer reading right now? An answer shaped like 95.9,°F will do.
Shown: 32,°F
